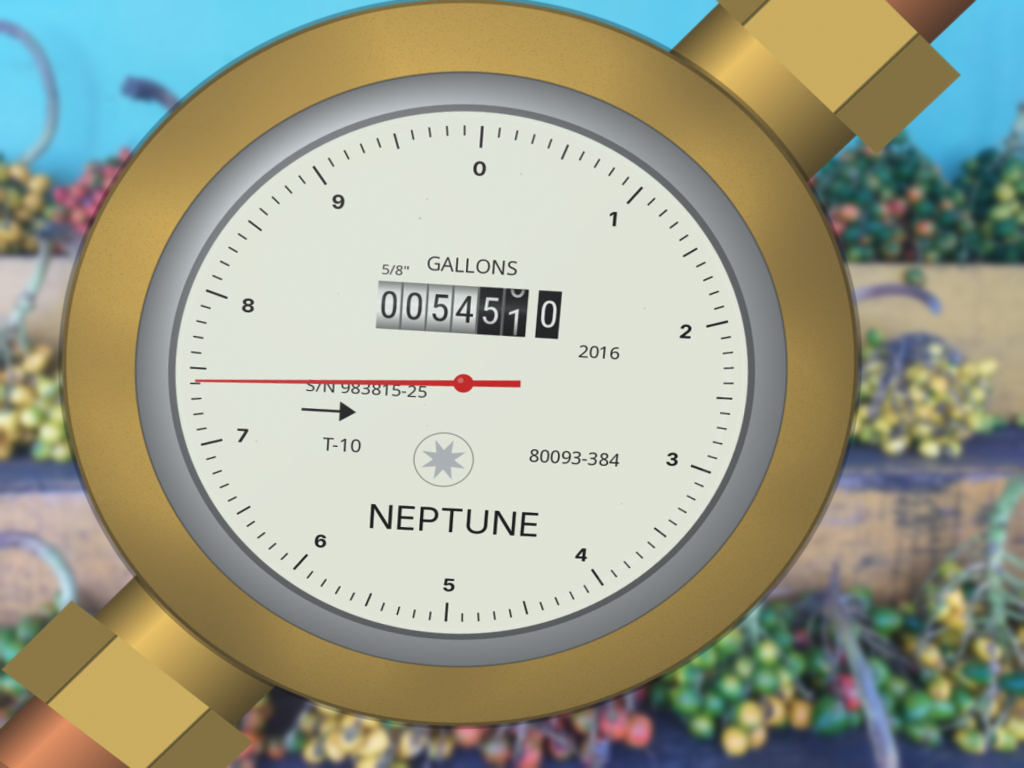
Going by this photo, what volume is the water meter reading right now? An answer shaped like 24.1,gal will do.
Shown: 54507.4,gal
